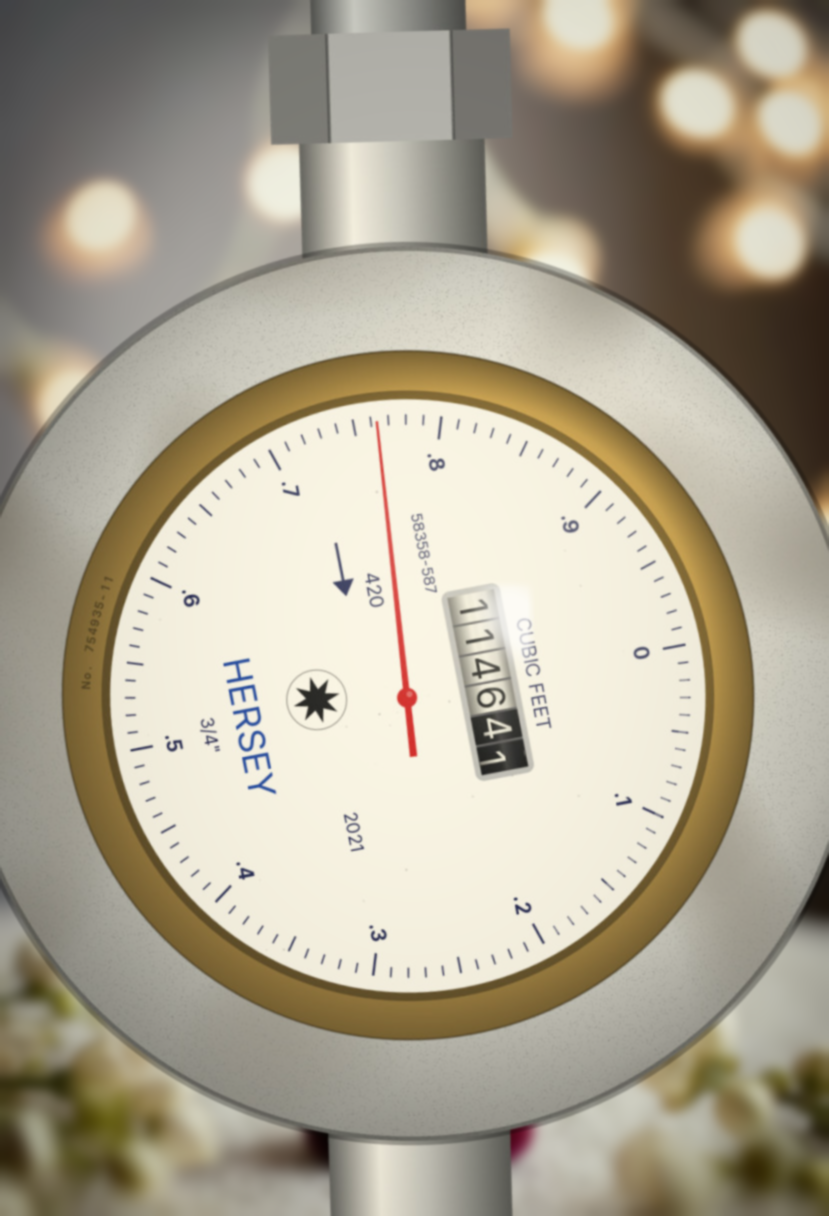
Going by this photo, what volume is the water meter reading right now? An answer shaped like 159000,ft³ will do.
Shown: 114640.76,ft³
